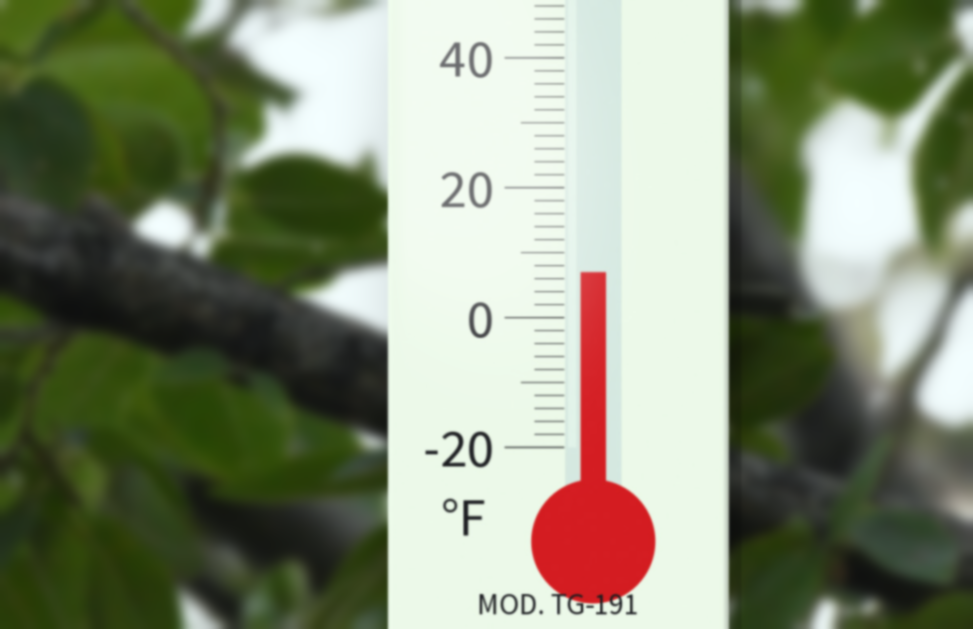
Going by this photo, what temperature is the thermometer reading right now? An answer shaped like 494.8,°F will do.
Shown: 7,°F
